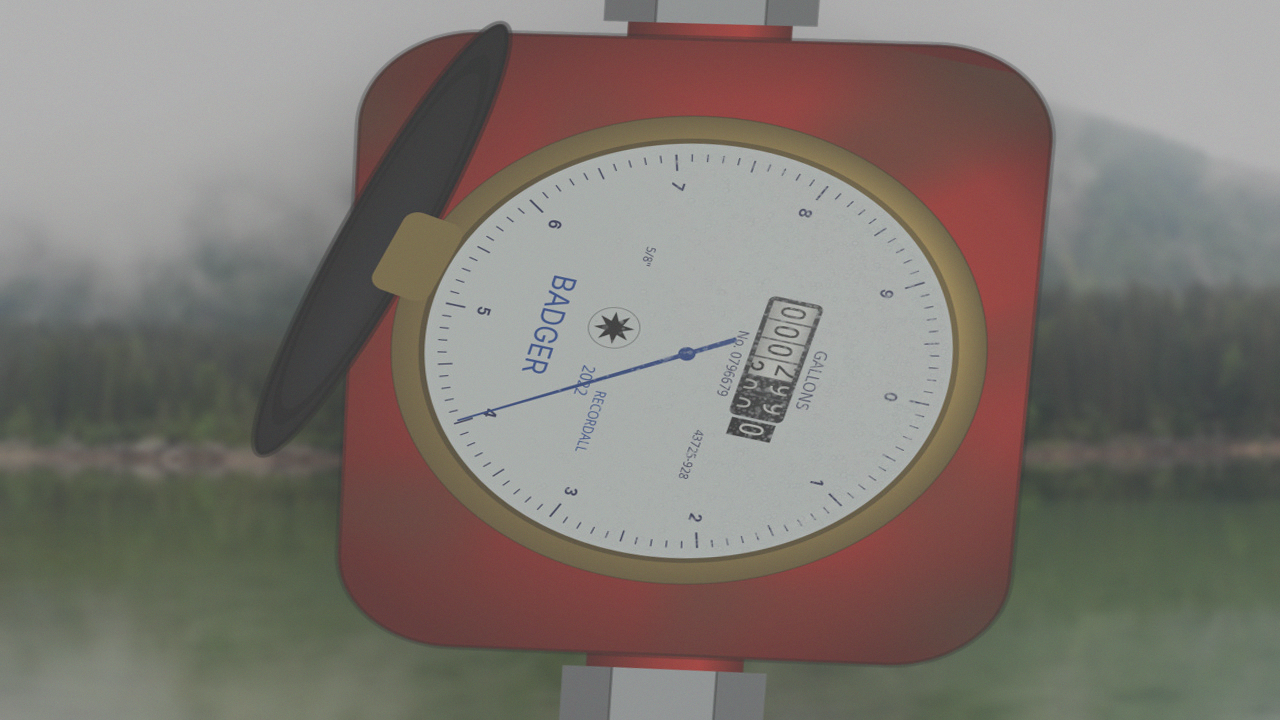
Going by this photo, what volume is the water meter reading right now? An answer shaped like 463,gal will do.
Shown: 2994.0,gal
